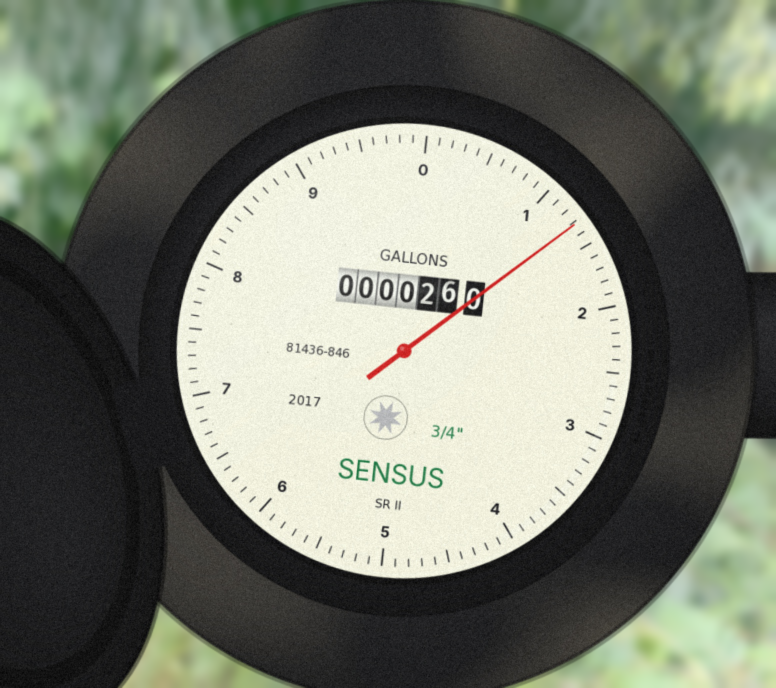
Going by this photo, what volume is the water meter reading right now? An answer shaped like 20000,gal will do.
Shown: 261.3,gal
